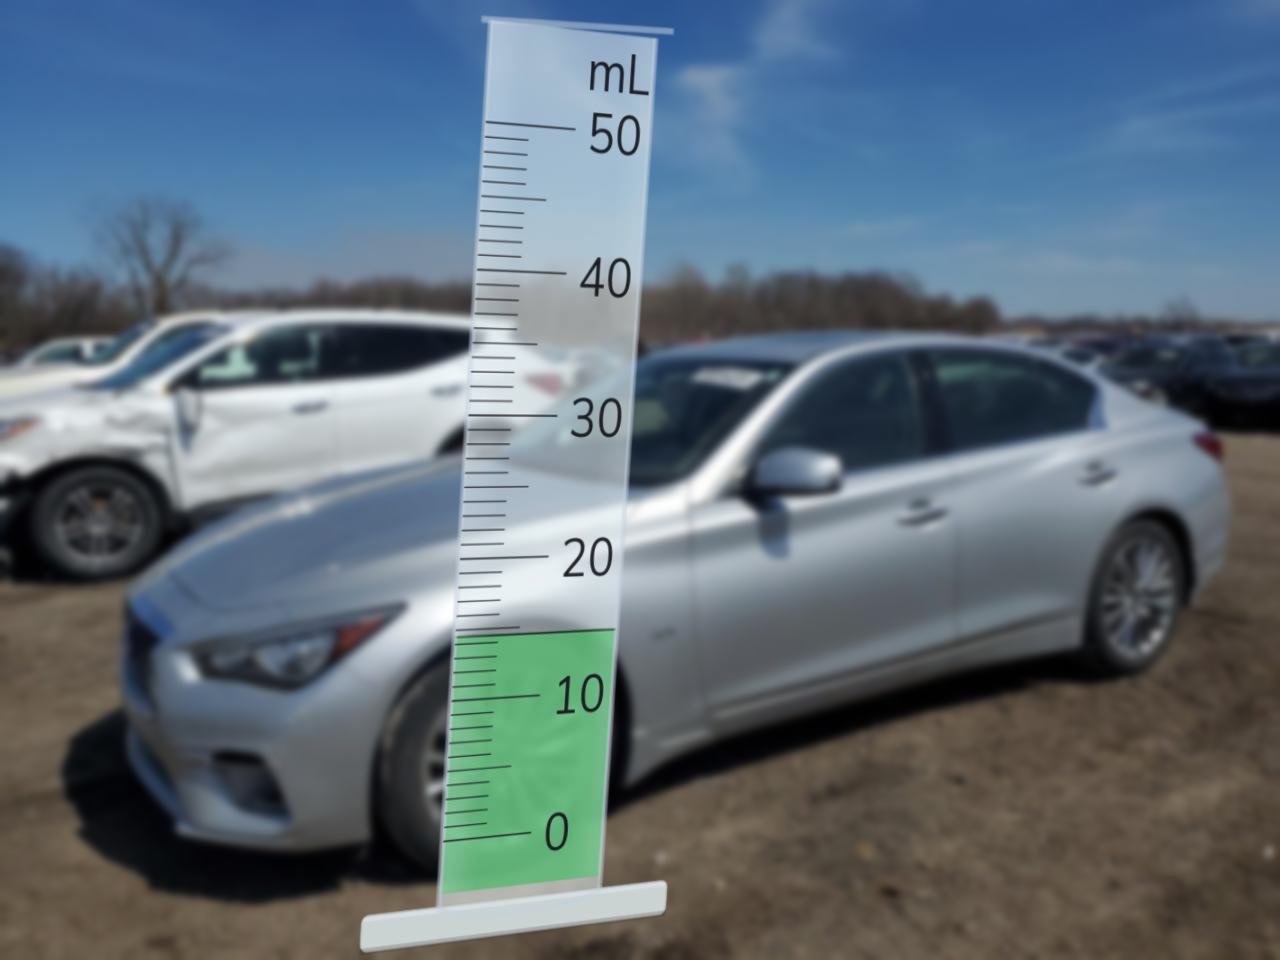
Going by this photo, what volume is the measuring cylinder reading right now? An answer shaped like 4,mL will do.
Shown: 14.5,mL
